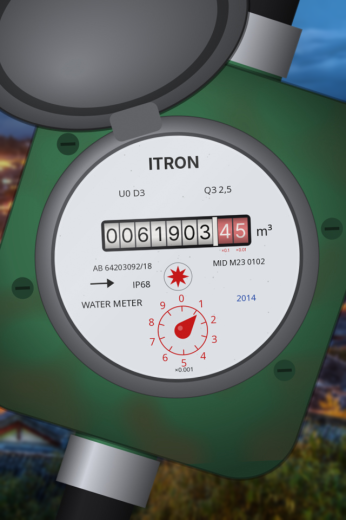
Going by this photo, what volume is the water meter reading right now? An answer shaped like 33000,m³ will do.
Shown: 61903.451,m³
